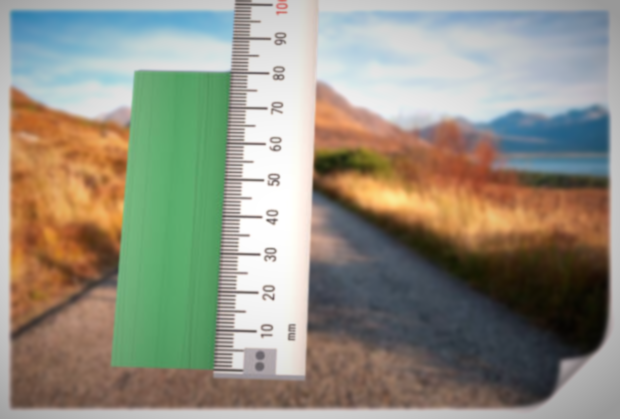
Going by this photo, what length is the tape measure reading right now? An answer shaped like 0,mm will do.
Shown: 80,mm
